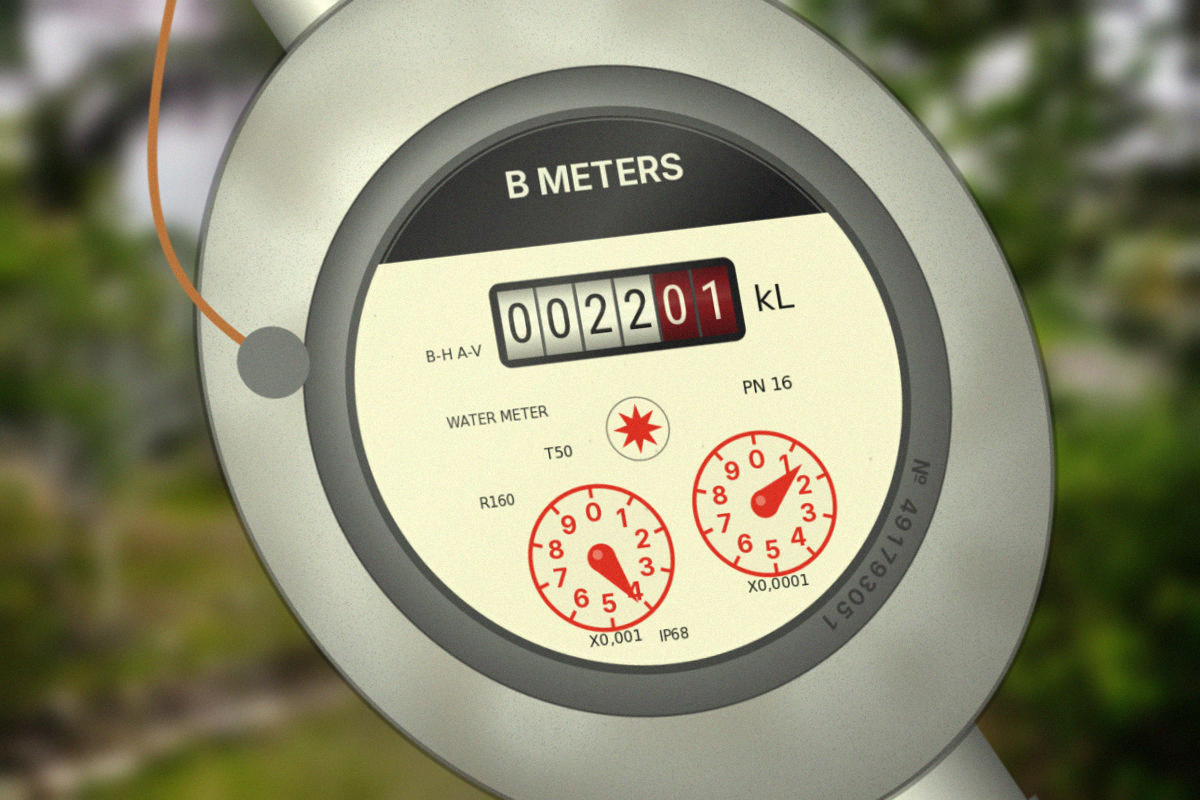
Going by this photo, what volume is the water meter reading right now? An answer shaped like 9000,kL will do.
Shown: 22.0141,kL
